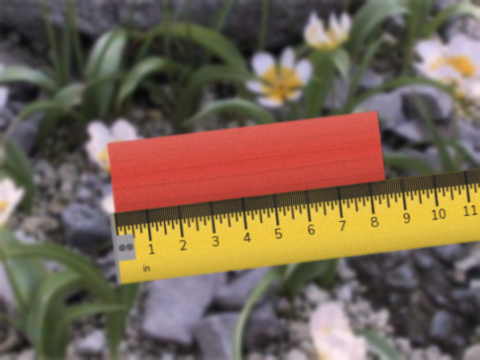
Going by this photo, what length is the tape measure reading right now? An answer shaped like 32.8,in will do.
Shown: 8.5,in
